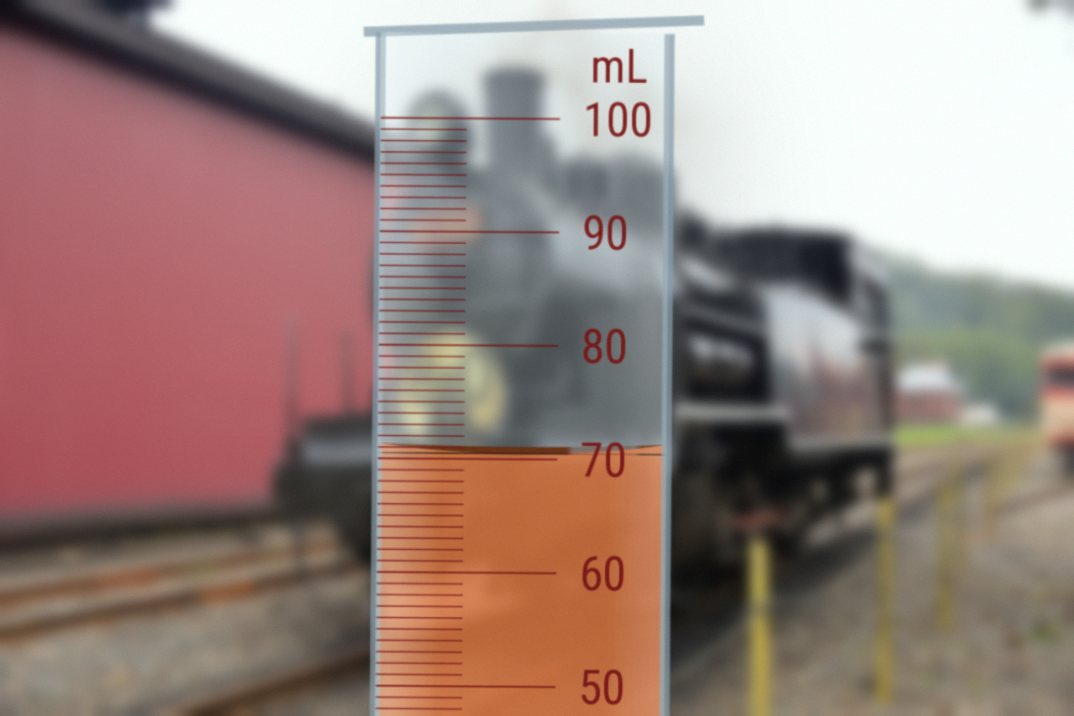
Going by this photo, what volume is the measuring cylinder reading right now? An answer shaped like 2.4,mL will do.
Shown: 70.5,mL
